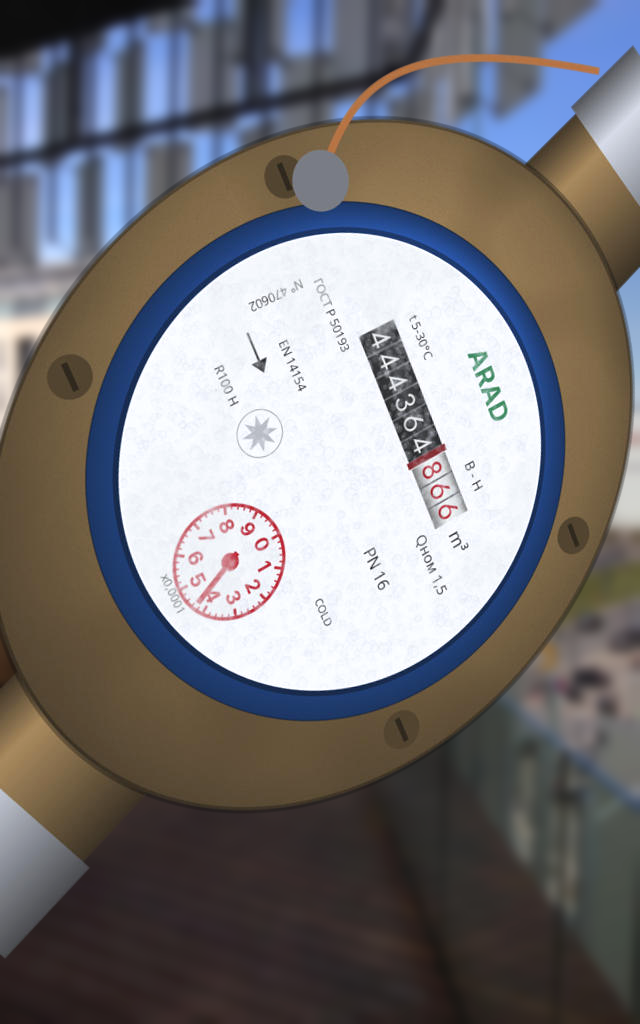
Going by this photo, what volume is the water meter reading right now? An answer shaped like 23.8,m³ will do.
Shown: 444364.8664,m³
